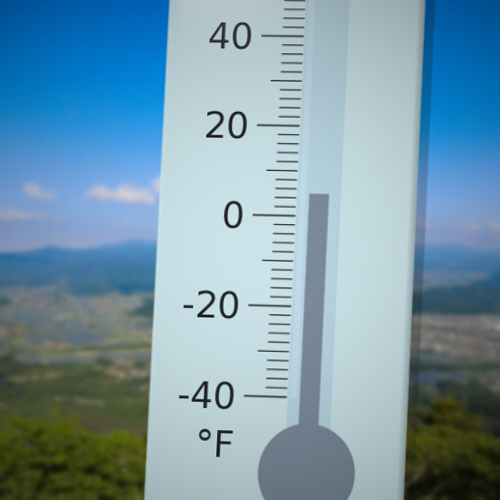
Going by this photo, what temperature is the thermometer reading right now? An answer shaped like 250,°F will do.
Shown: 5,°F
